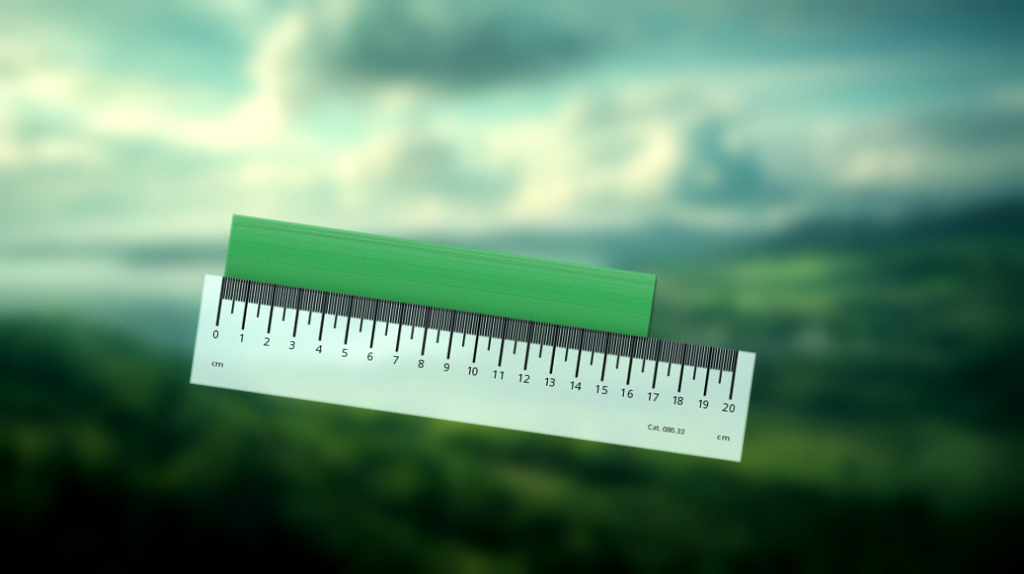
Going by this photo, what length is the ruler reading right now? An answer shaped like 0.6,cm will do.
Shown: 16.5,cm
